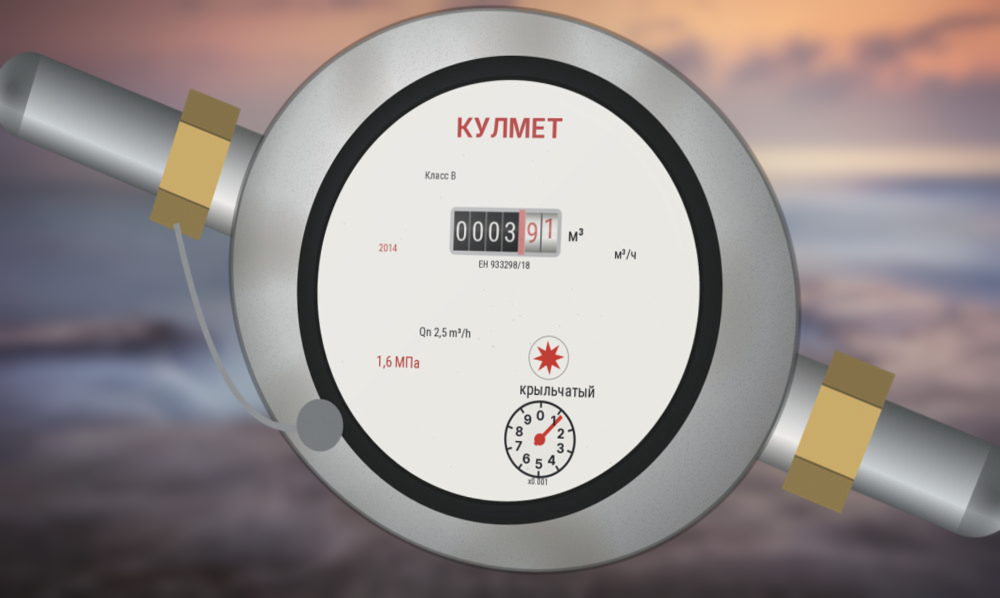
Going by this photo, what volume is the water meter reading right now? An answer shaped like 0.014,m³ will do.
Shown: 3.911,m³
